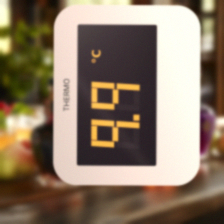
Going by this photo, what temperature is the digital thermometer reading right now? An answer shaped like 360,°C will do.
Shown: 9.9,°C
